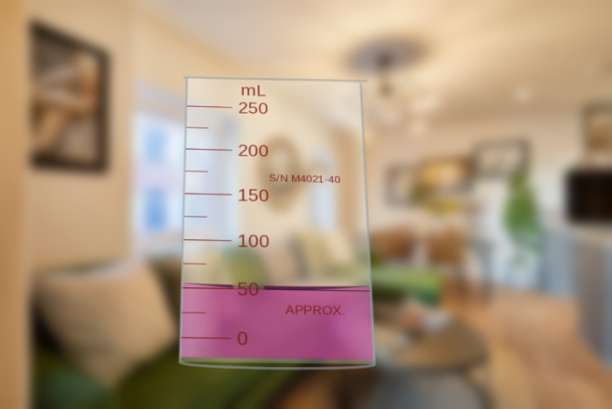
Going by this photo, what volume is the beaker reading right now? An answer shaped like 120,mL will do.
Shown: 50,mL
